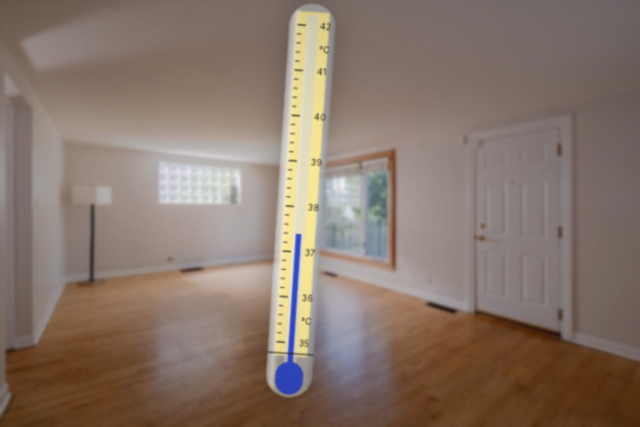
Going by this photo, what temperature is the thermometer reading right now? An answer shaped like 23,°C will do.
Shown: 37.4,°C
